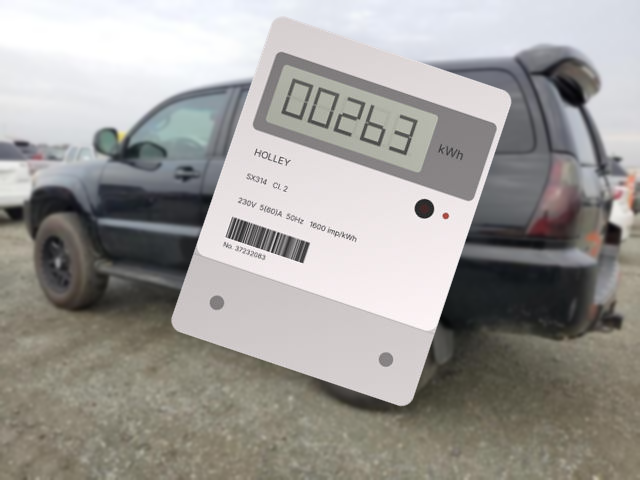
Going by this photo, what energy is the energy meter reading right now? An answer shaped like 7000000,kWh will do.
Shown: 263,kWh
